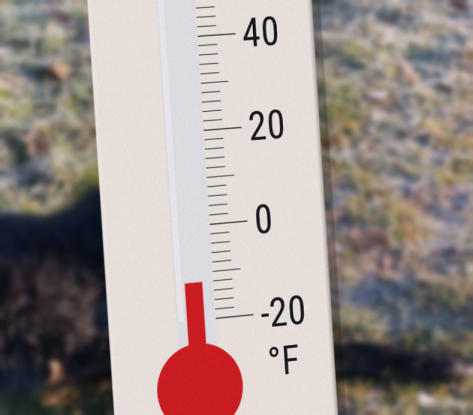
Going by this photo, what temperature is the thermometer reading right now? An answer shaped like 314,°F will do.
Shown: -12,°F
